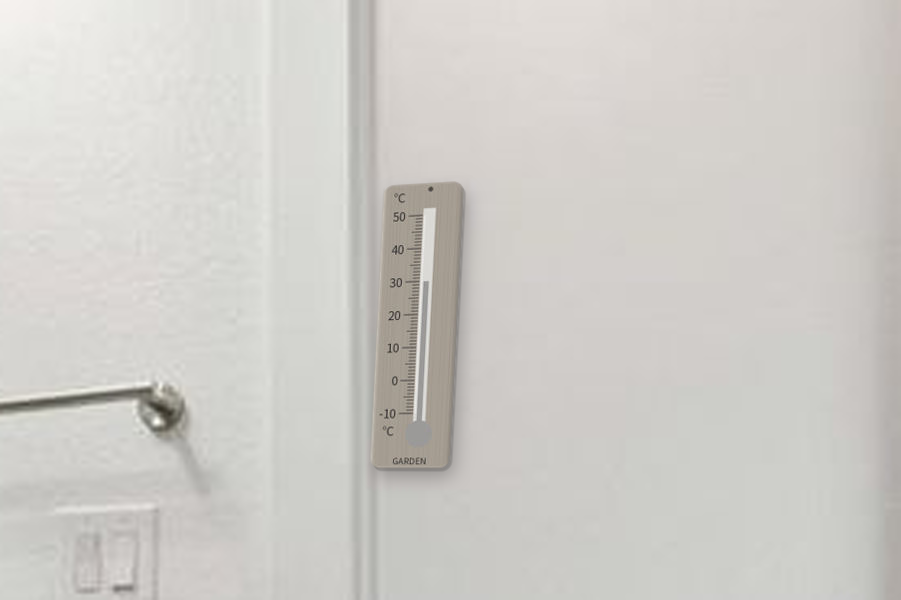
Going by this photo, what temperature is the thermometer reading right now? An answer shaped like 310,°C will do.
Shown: 30,°C
